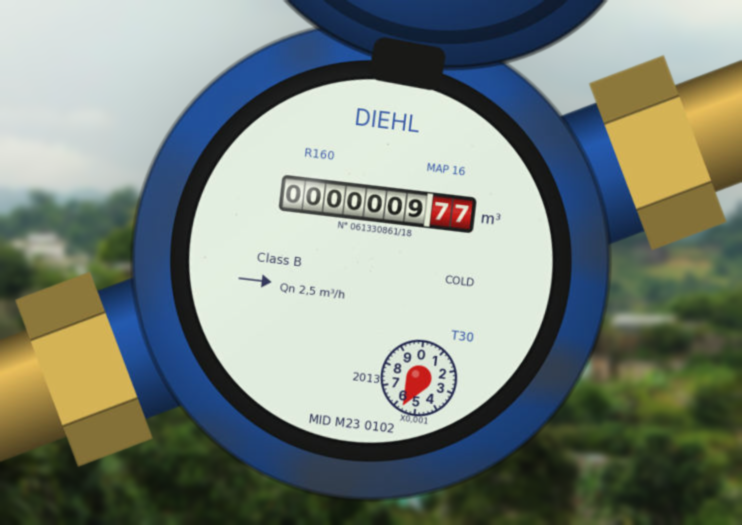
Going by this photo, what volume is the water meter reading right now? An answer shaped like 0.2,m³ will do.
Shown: 9.775,m³
